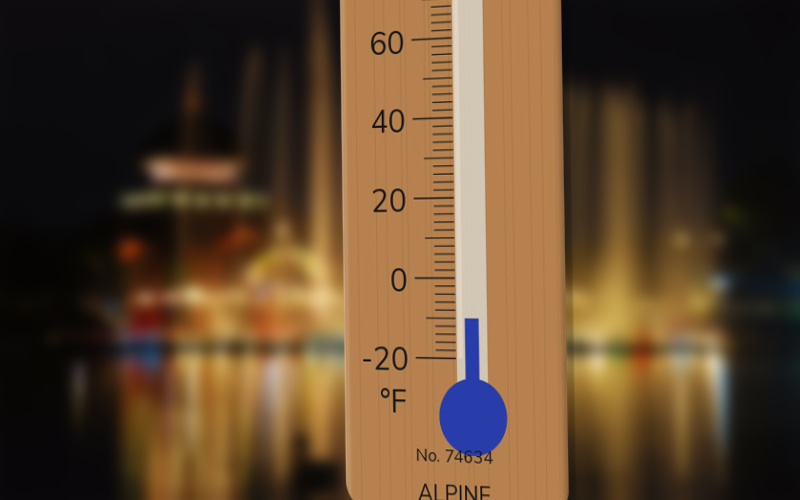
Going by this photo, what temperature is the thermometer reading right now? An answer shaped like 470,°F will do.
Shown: -10,°F
